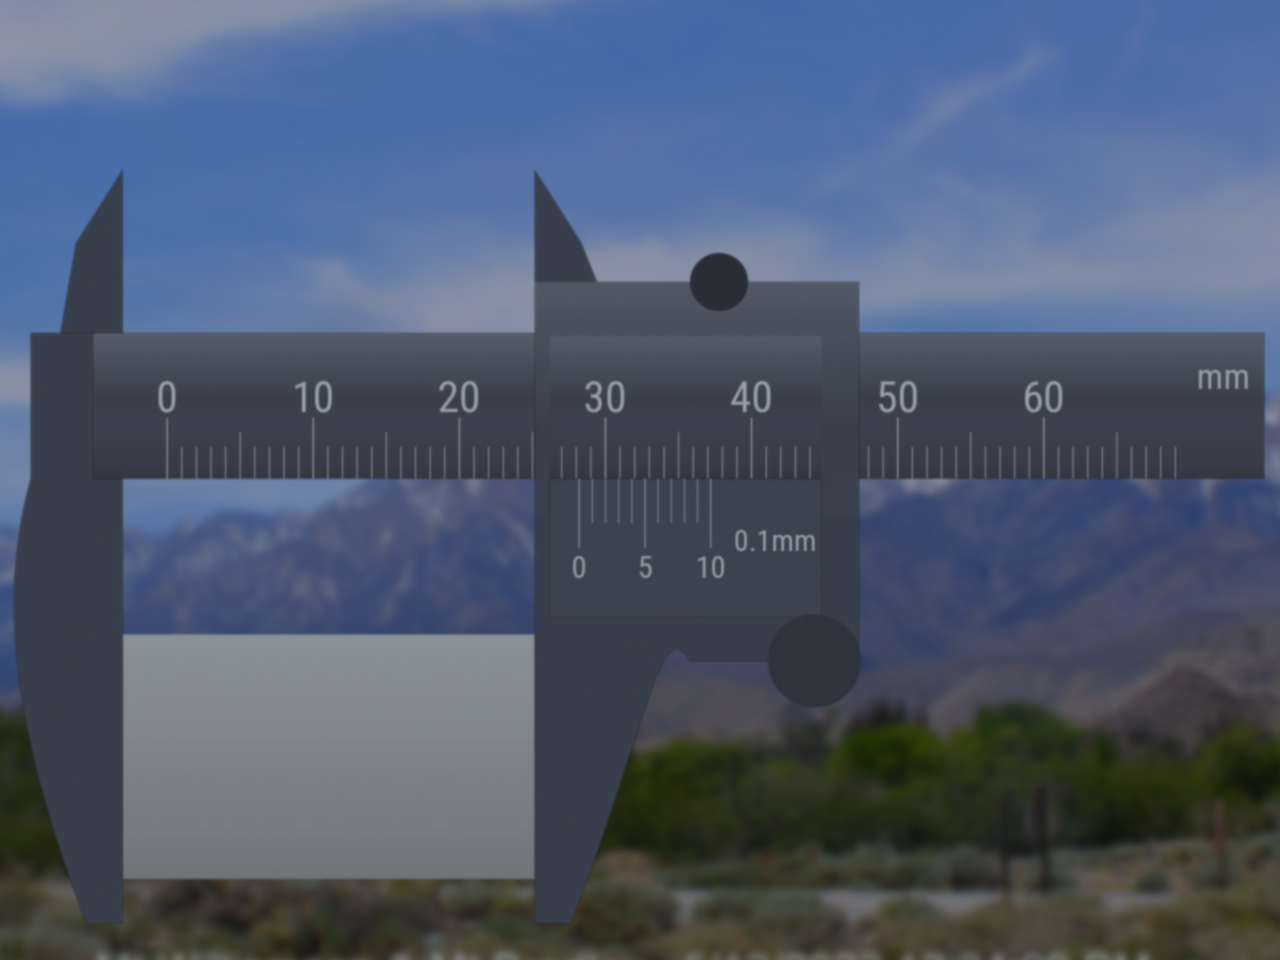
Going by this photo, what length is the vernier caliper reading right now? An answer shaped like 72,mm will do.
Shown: 28.2,mm
